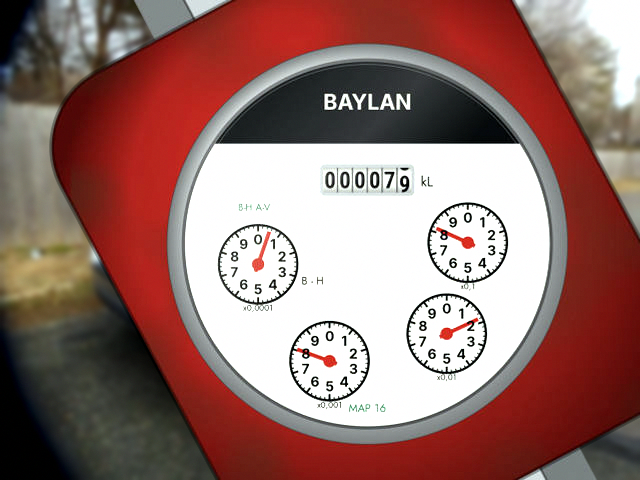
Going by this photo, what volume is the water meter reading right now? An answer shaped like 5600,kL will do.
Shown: 78.8180,kL
